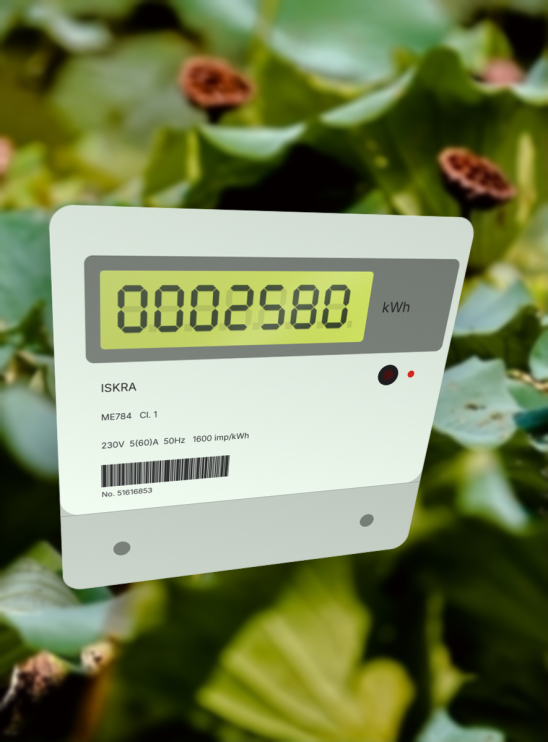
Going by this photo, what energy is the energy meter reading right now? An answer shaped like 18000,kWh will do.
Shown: 2580,kWh
